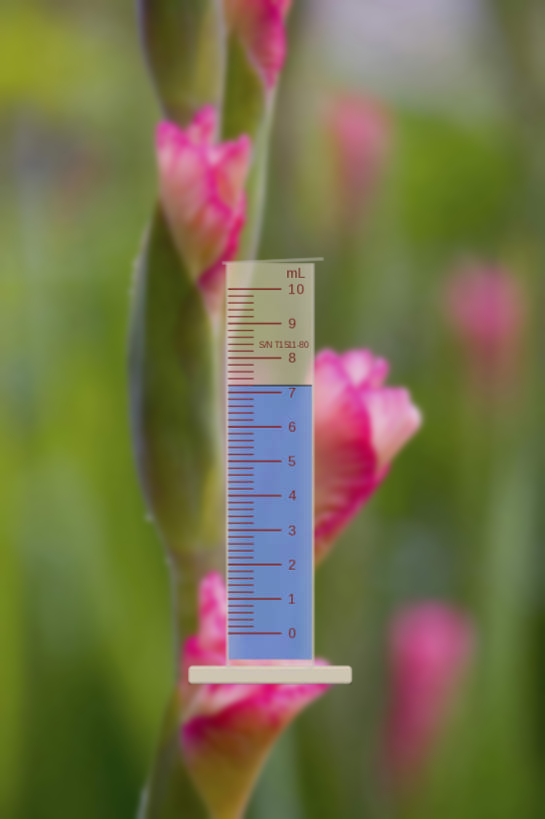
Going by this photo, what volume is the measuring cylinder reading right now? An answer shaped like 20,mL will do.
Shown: 7.2,mL
